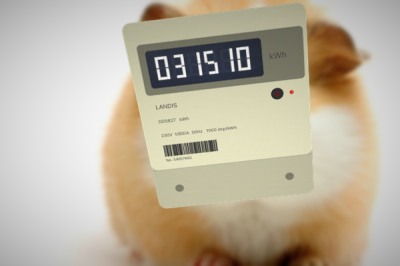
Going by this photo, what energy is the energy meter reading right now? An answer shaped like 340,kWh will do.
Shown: 31510,kWh
